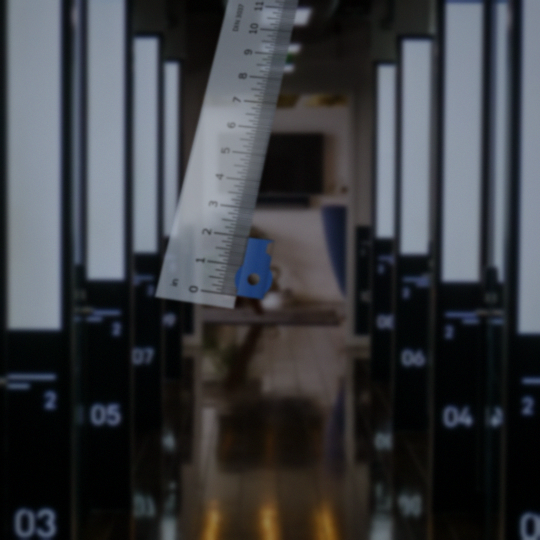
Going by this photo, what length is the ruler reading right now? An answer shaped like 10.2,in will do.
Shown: 2,in
